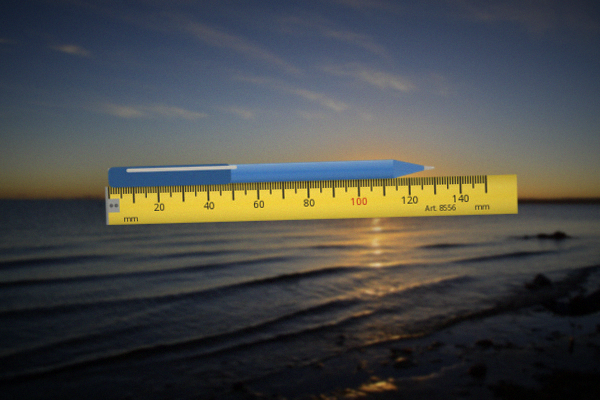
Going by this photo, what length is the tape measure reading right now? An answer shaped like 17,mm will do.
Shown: 130,mm
